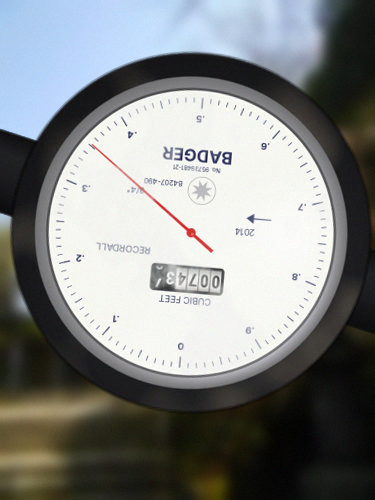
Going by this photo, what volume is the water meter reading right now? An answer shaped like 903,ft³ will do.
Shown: 7437.35,ft³
